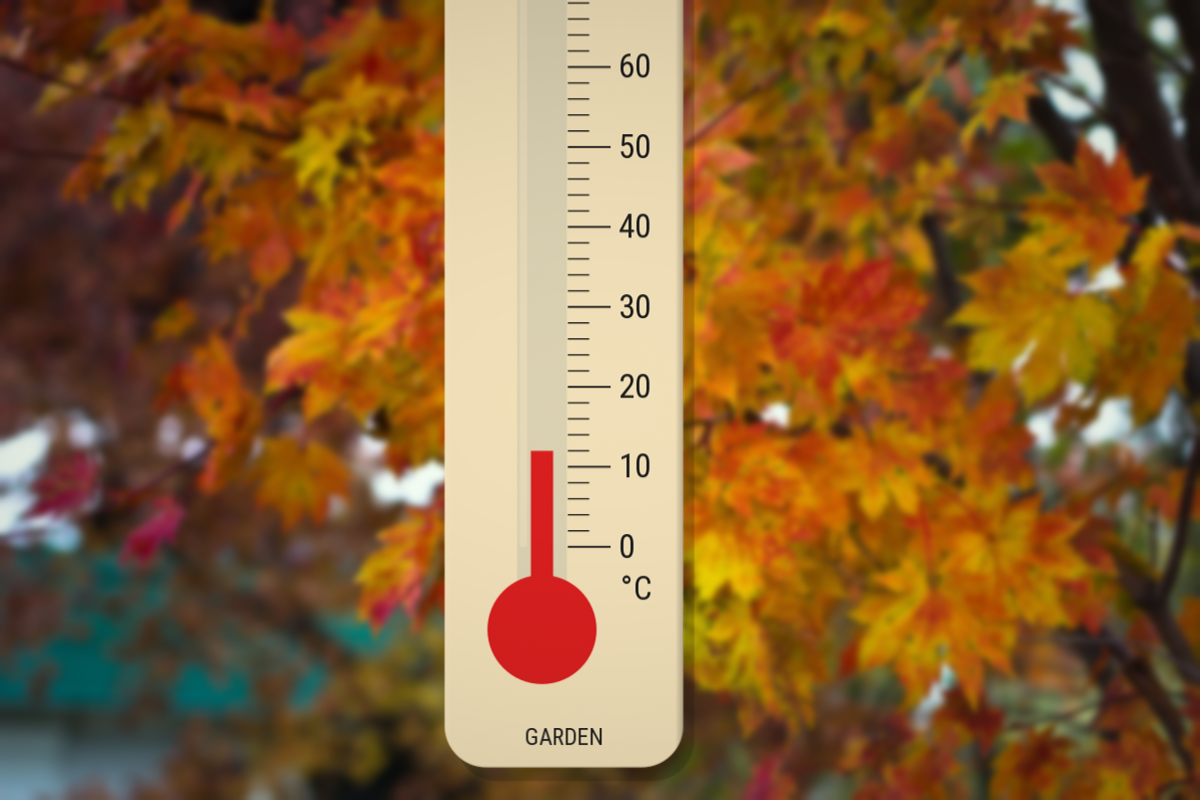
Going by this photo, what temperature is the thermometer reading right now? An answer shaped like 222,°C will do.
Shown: 12,°C
